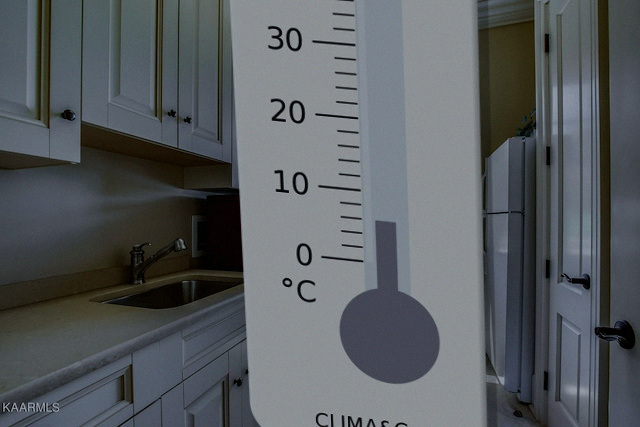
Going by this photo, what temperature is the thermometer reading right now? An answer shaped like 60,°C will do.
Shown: 6,°C
